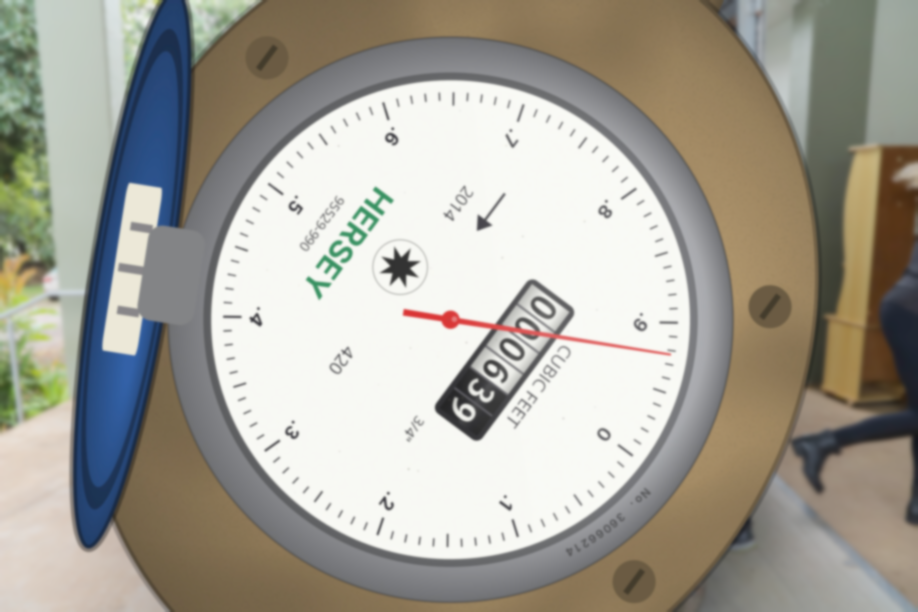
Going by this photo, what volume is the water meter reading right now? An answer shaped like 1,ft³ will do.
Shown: 638.92,ft³
